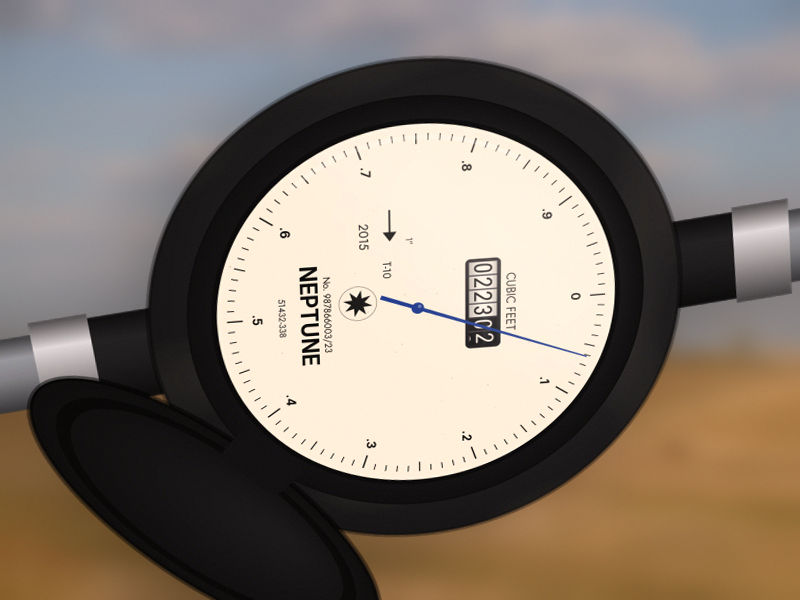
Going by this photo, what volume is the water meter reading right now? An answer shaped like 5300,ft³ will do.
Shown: 22302.06,ft³
